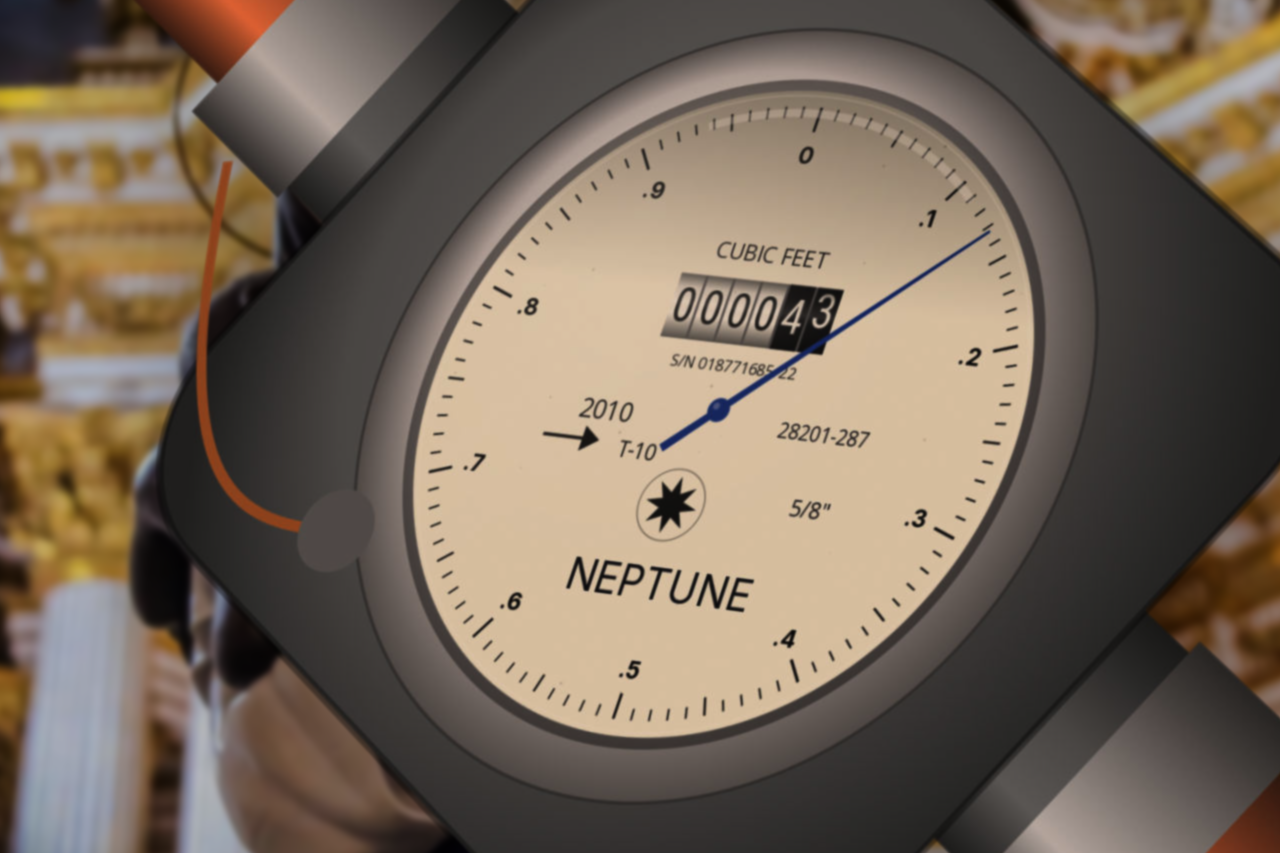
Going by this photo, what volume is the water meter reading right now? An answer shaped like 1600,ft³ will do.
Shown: 43.13,ft³
